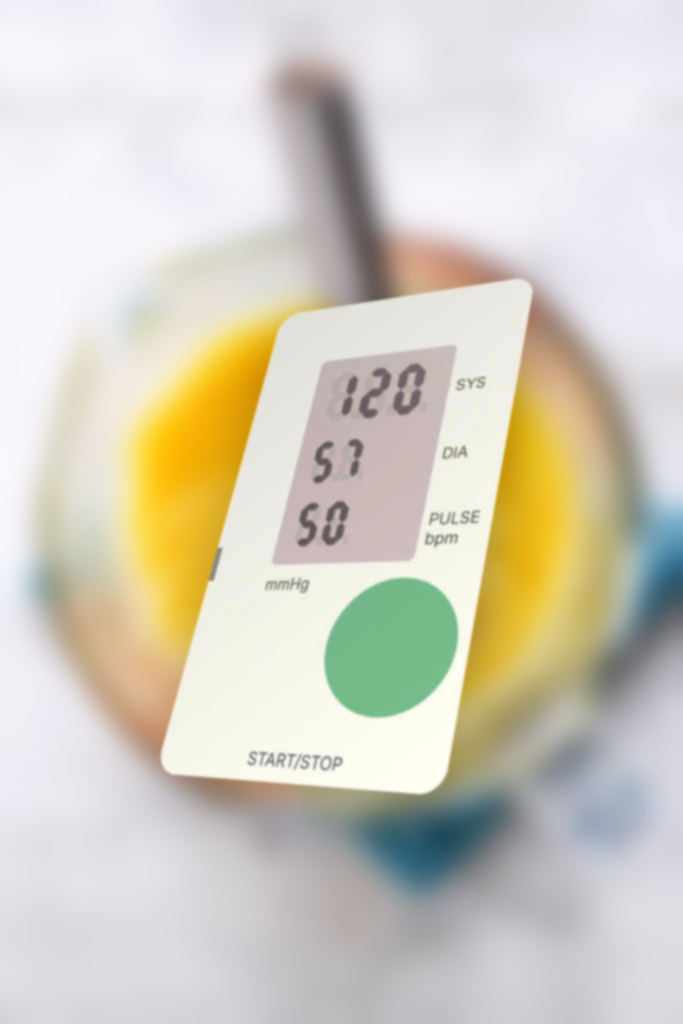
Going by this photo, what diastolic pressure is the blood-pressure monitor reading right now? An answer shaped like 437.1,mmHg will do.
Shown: 57,mmHg
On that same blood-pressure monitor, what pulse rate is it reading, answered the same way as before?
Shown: 50,bpm
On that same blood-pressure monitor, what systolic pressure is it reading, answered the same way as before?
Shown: 120,mmHg
